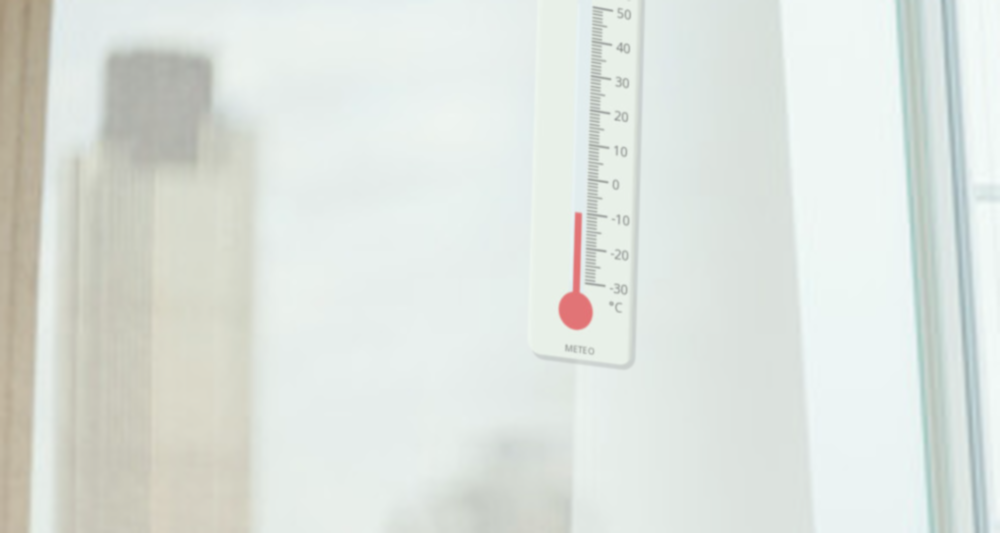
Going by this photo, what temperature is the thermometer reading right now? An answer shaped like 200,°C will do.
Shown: -10,°C
